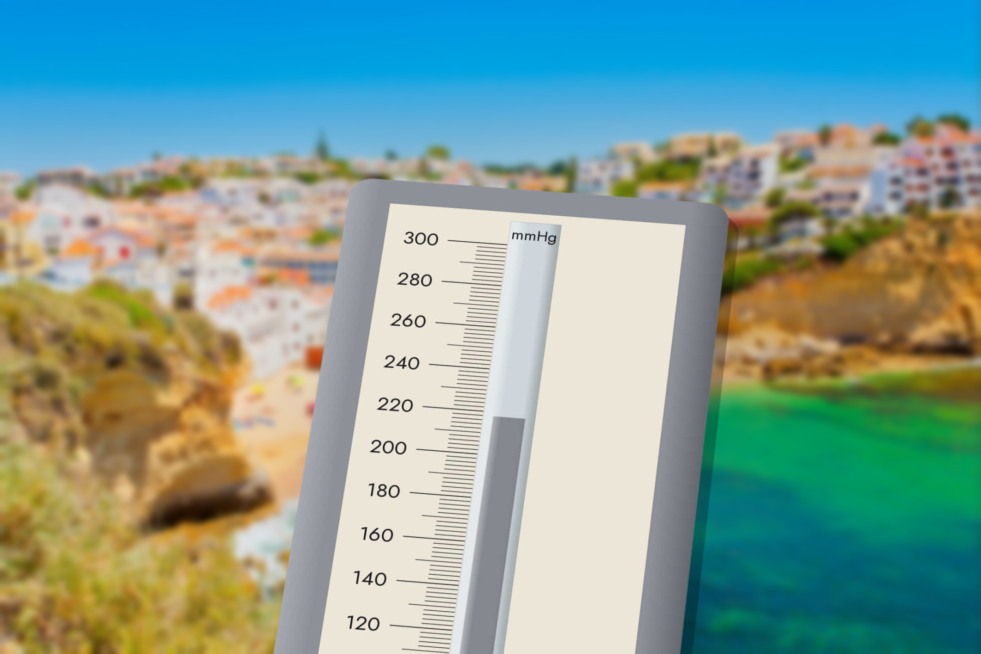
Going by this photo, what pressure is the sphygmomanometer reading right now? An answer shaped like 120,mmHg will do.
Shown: 218,mmHg
